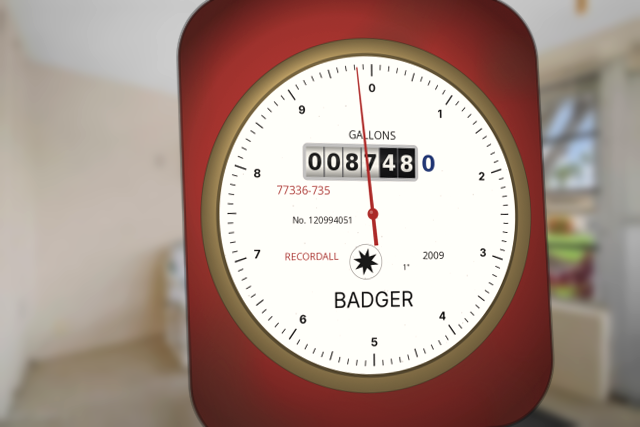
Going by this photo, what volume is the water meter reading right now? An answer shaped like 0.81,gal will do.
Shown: 87479.8,gal
